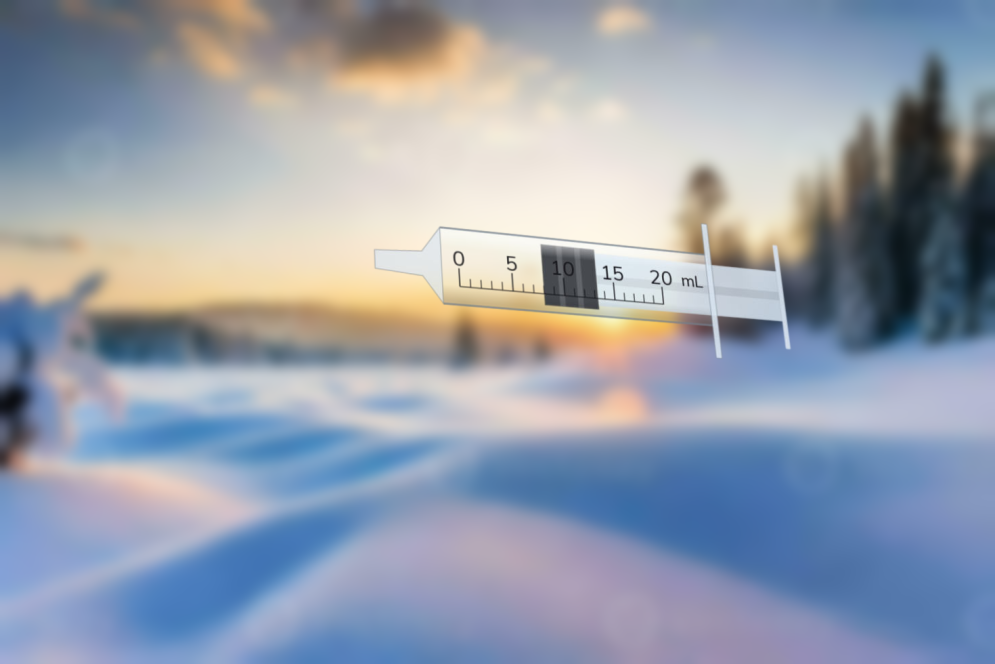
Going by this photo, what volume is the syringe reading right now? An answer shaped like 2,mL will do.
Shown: 8,mL
